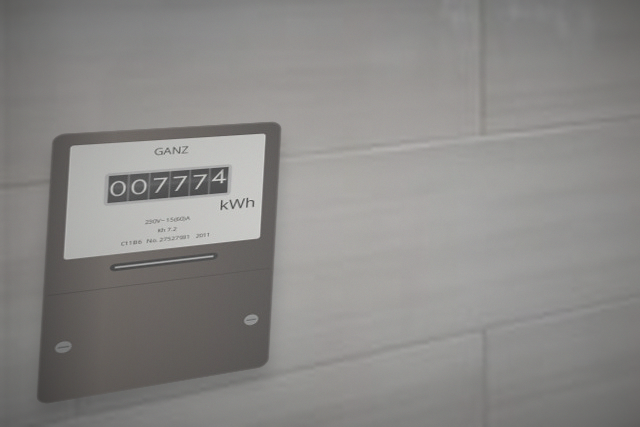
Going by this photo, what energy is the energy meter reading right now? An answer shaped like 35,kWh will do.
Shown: 7774,kWh
